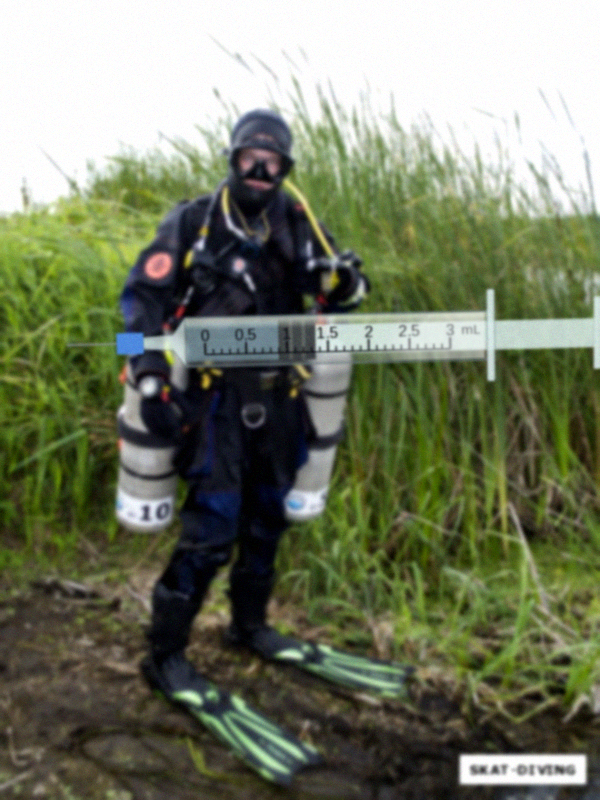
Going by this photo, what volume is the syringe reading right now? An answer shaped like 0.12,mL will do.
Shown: 0.9,mL
